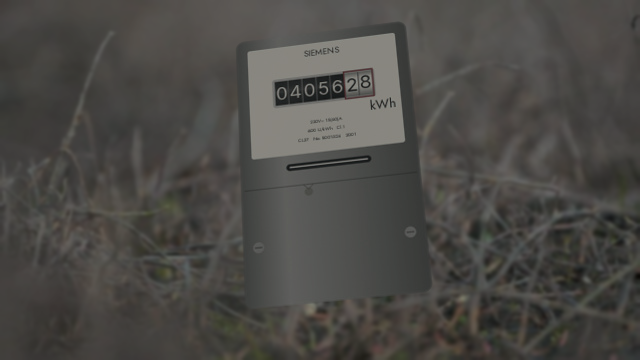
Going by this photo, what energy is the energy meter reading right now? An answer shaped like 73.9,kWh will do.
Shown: 4056.28,kWh
